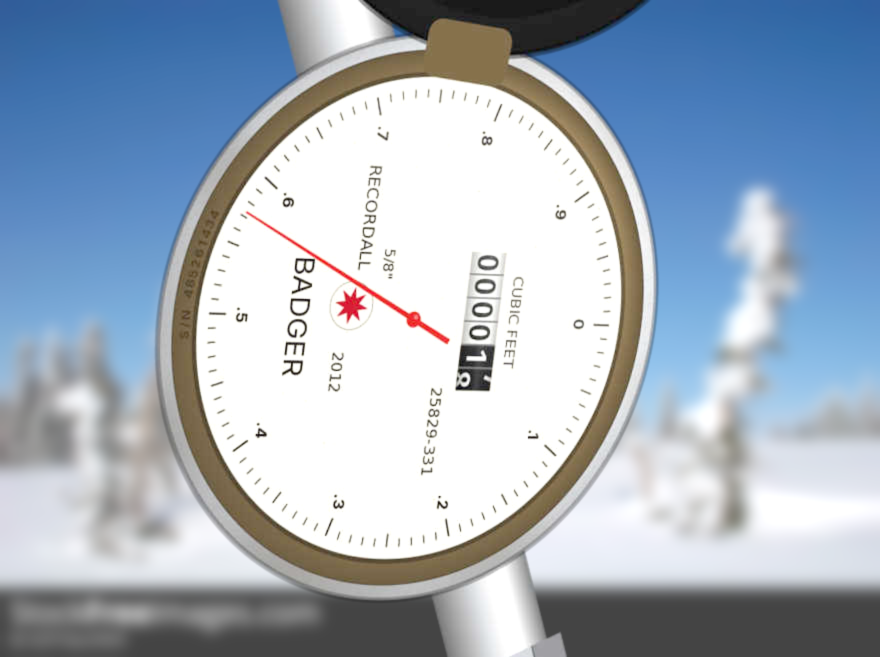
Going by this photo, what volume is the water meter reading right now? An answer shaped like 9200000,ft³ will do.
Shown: 17.57,ft³
